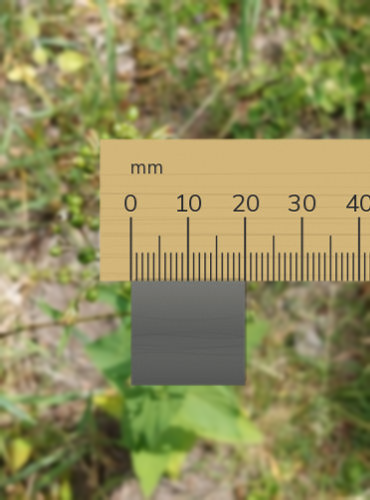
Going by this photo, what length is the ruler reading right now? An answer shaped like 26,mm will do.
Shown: 20,mm
